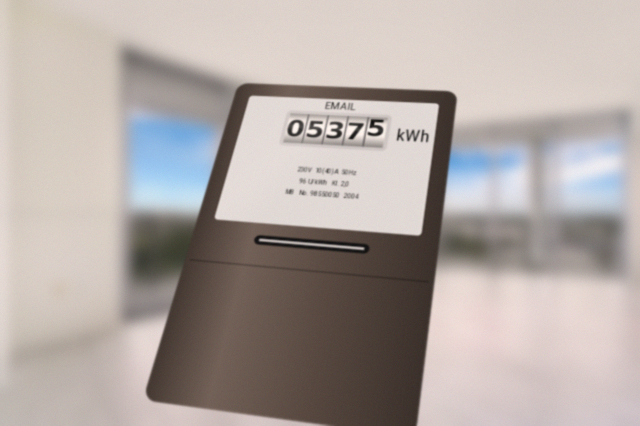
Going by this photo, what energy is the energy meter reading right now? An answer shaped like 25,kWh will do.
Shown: 5375,kWh
